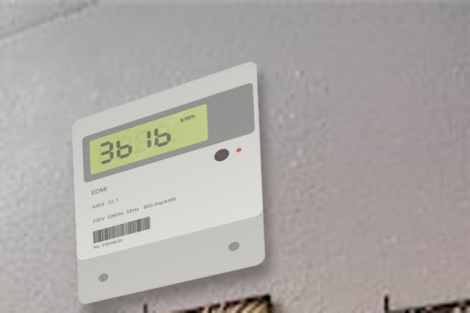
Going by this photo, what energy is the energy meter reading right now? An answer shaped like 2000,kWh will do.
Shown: 3616,kWh
